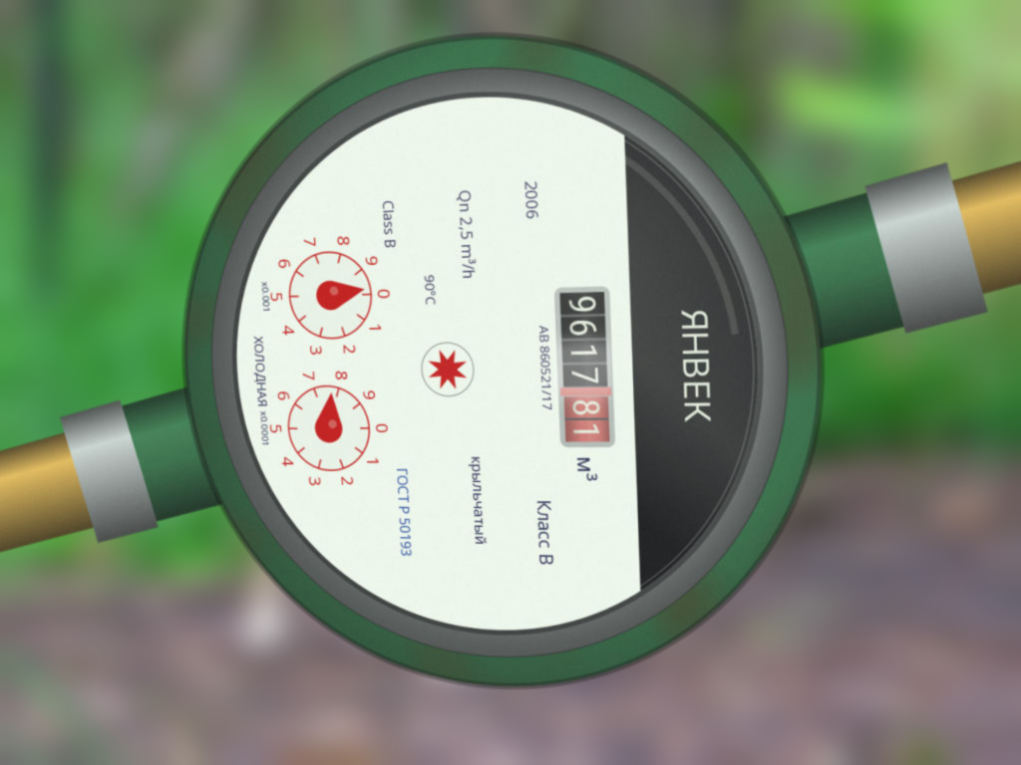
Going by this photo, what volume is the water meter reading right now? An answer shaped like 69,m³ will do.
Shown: 9617.8097,m³
